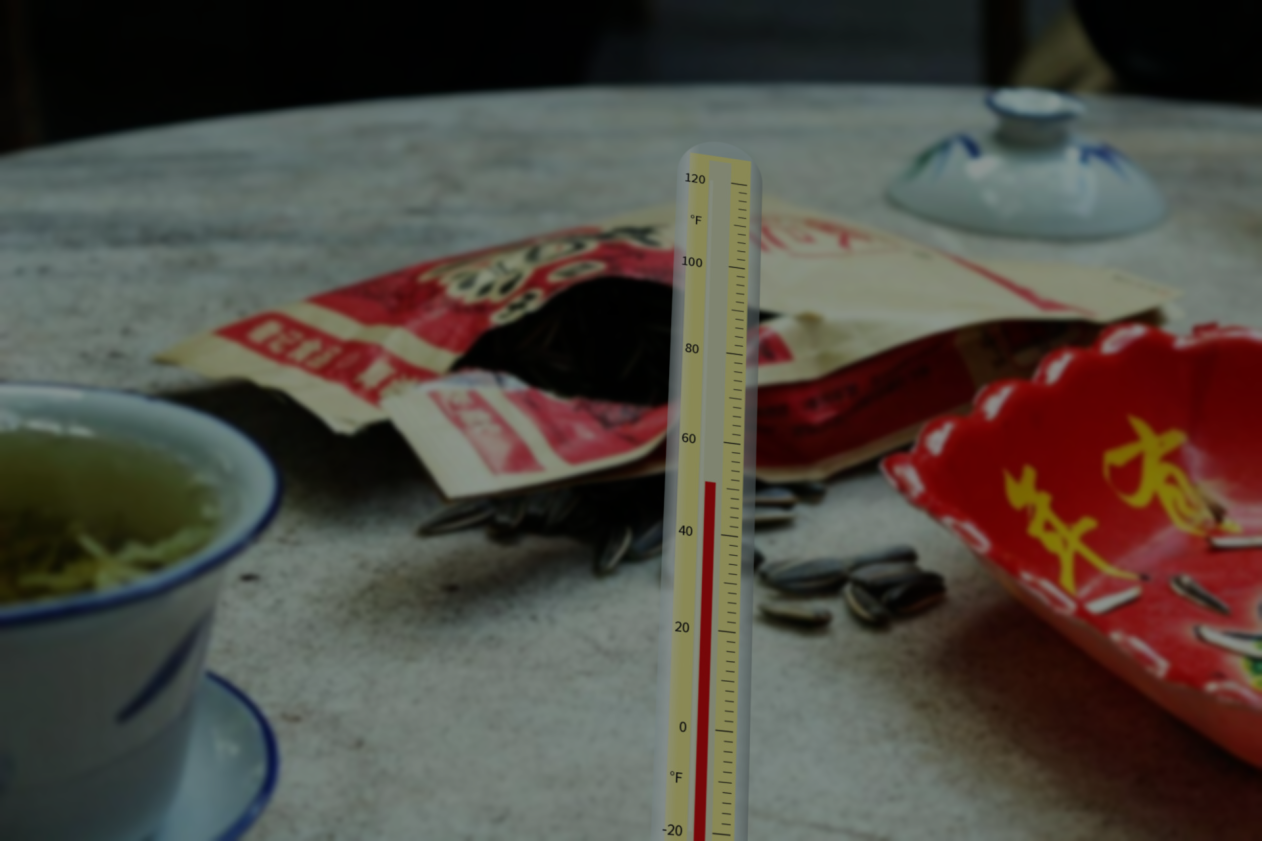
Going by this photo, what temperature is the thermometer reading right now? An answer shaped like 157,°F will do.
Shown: 51,°F
